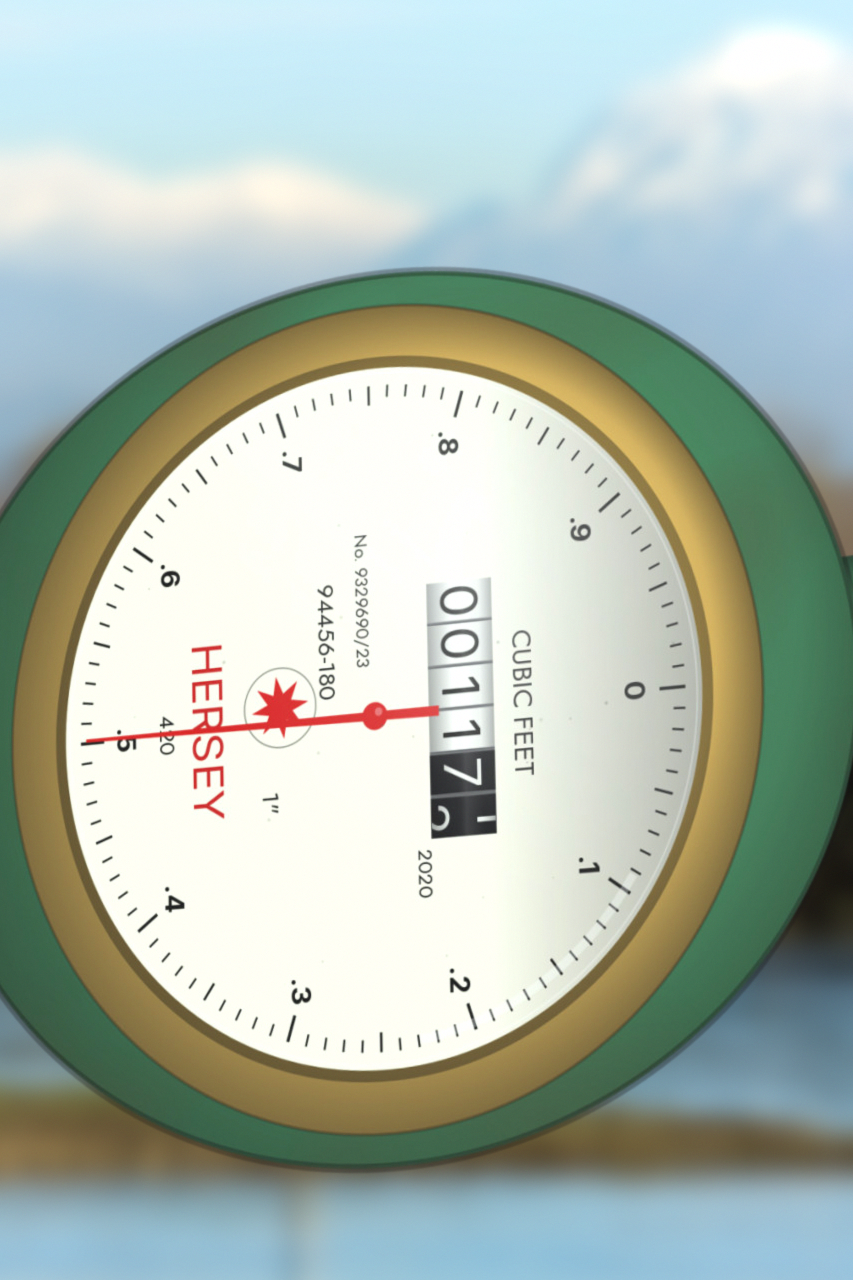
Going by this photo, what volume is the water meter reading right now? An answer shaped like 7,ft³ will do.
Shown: 1171.50,ft³
